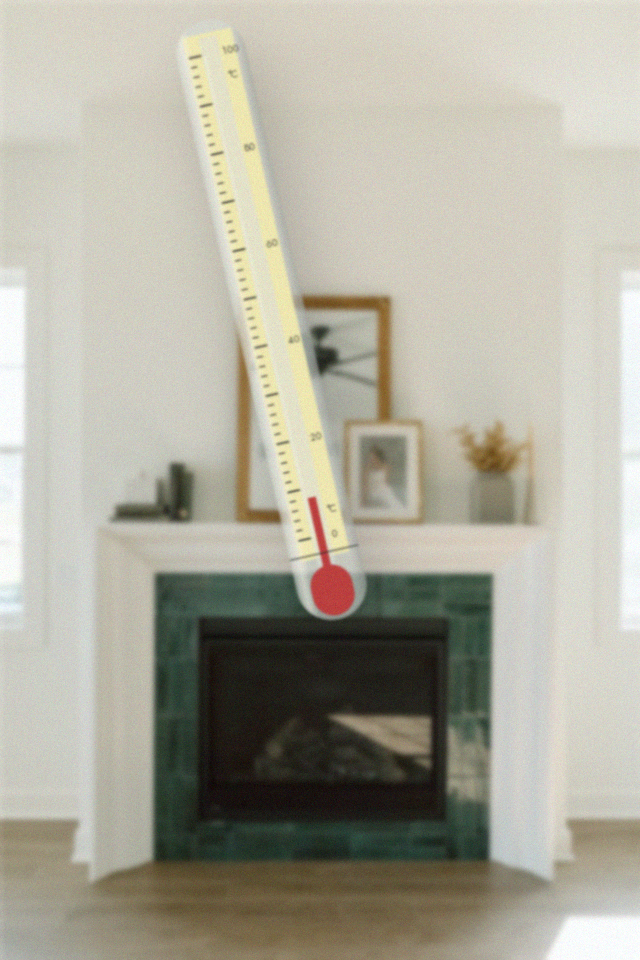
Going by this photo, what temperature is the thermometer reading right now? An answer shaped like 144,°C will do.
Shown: 8,°C
